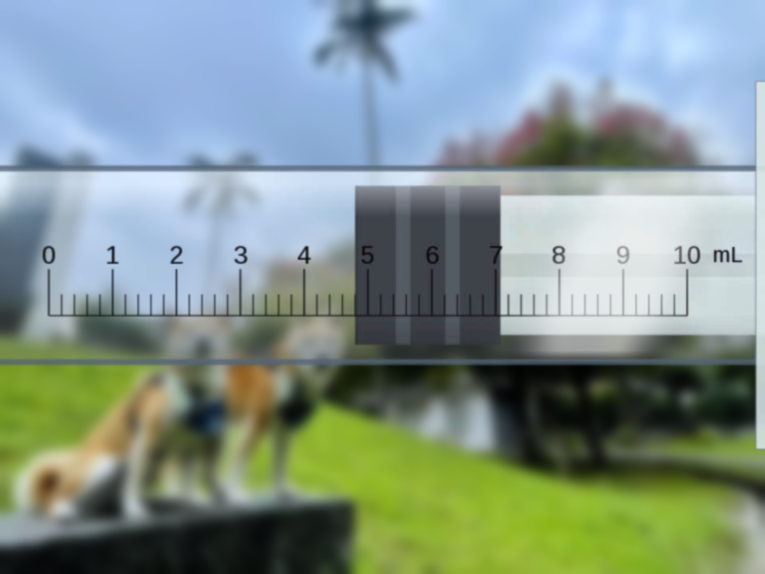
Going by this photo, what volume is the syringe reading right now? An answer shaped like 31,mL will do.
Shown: 4.8,mL
